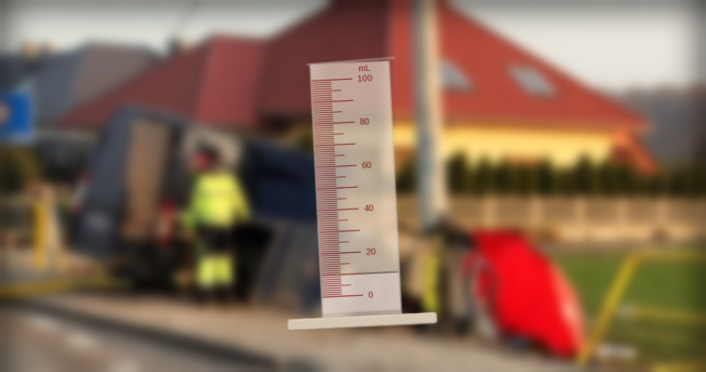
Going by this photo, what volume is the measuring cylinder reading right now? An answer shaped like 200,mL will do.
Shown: 10,mL
